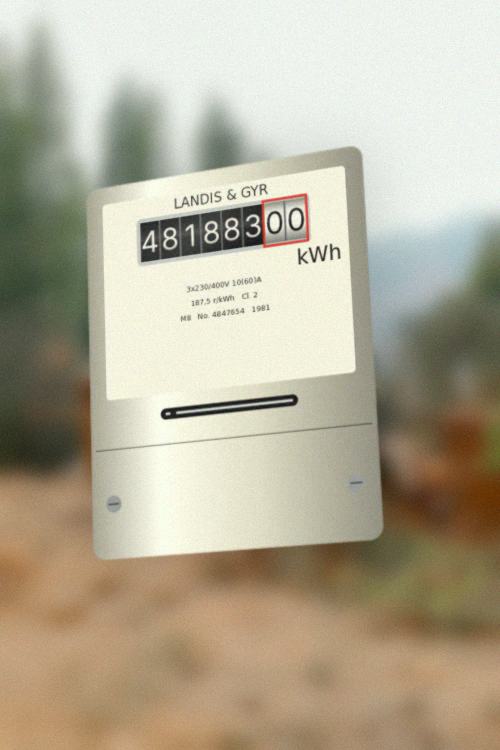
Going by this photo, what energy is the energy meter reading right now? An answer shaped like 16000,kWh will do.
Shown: 481883.00,kWh
